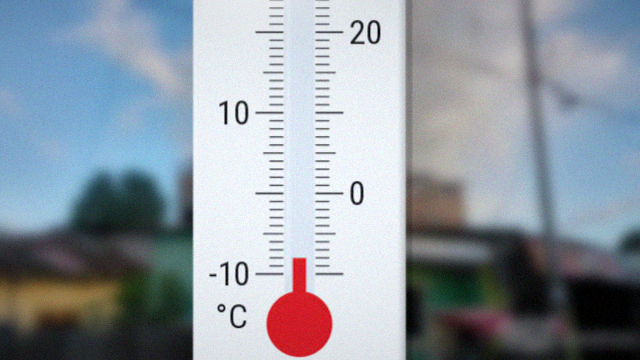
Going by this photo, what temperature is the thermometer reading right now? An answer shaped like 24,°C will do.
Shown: -8,°C
